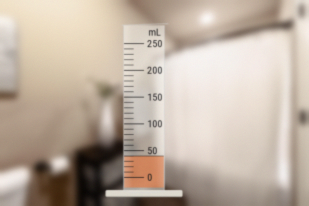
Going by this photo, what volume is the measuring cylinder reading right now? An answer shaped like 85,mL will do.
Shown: 40,mL
